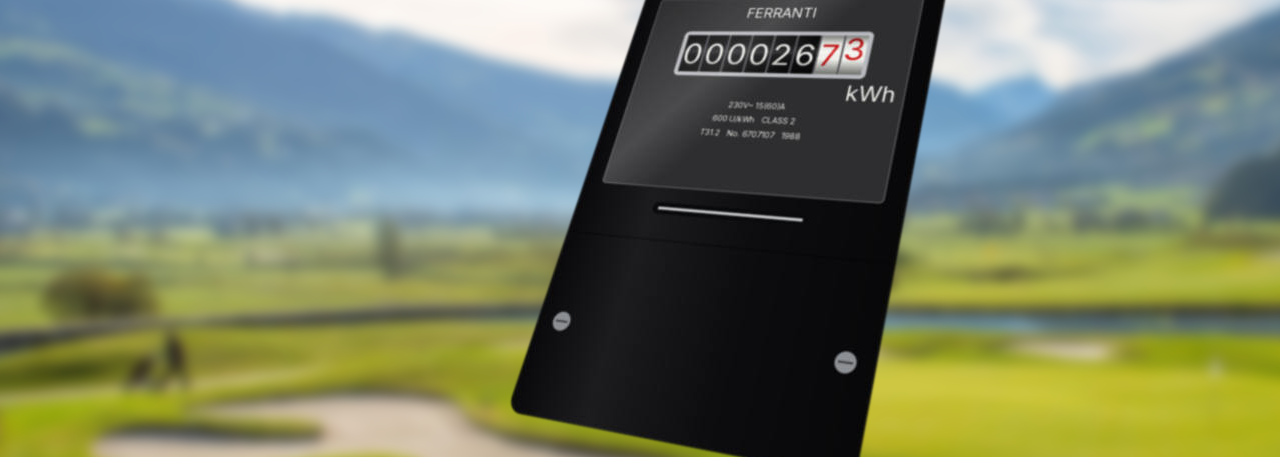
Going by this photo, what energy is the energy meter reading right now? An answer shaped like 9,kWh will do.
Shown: 26.73,kWh
